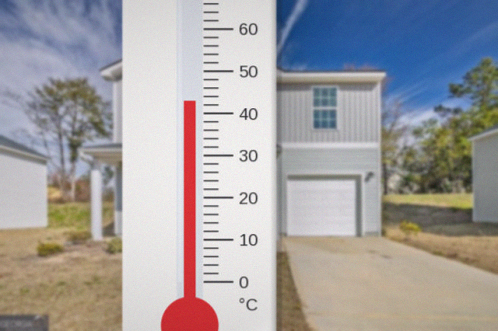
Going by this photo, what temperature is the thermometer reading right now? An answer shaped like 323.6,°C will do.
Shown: 43,°C
